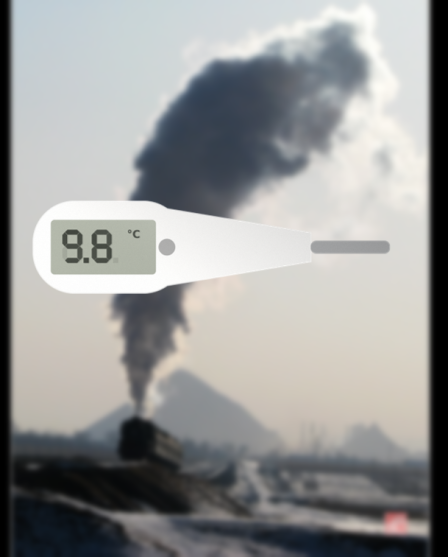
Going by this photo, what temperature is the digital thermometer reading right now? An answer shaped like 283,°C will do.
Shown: 9.8,°C
